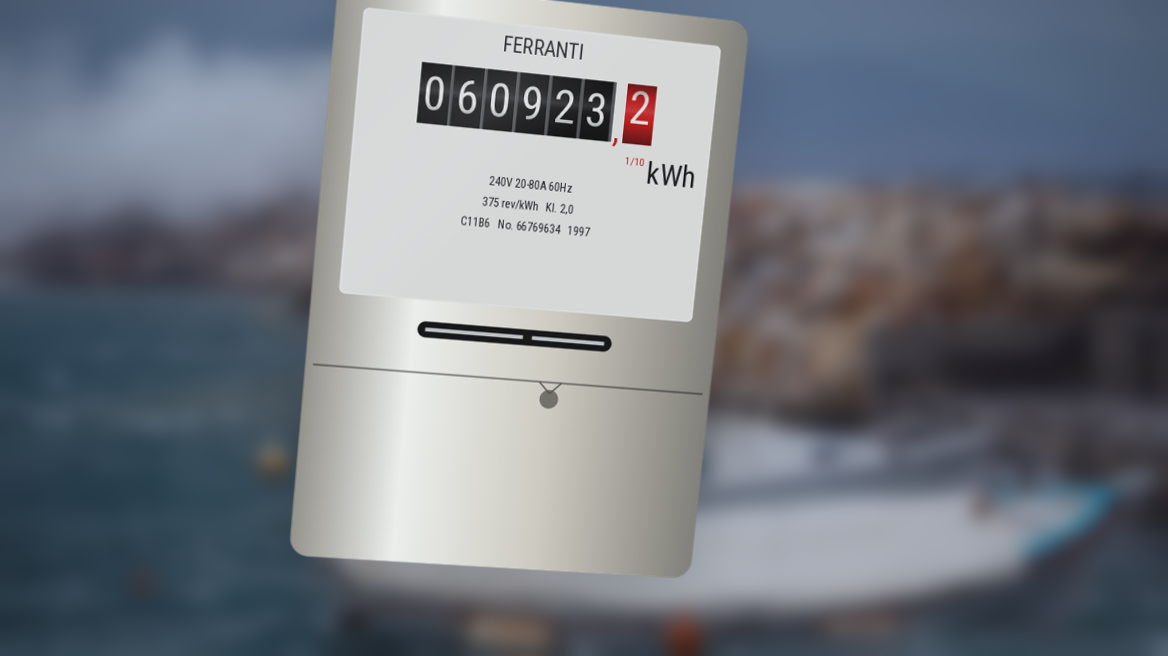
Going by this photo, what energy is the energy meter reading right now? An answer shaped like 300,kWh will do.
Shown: 60923.2,kWh
